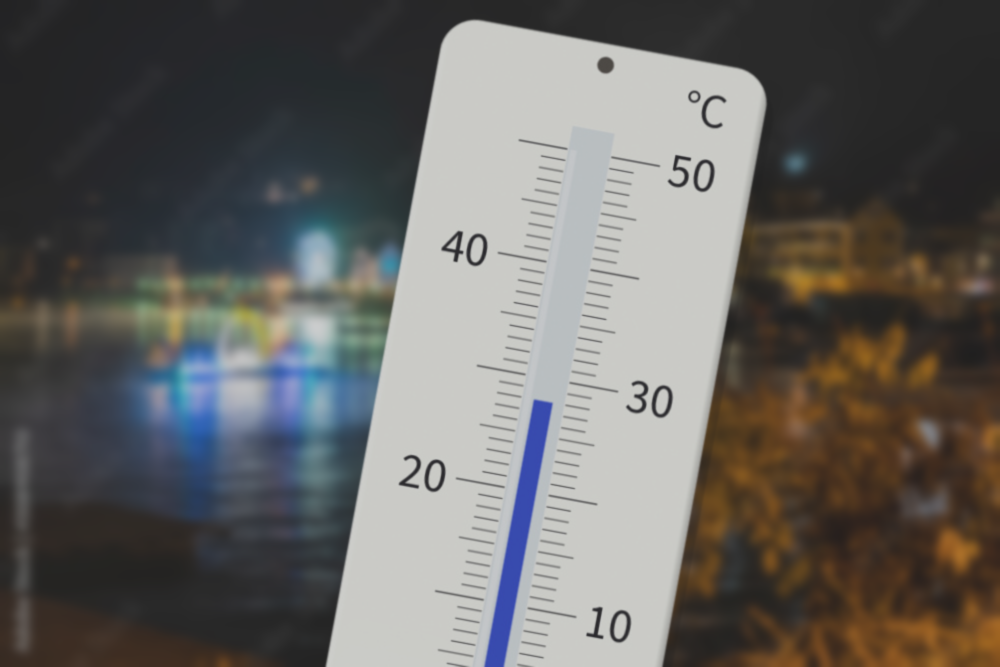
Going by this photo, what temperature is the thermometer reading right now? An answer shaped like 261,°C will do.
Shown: 28,°C
